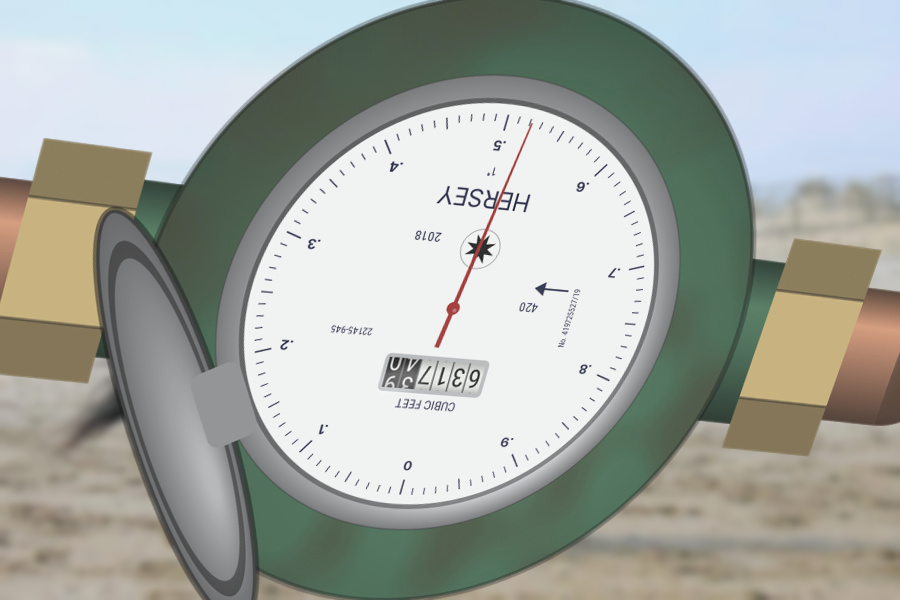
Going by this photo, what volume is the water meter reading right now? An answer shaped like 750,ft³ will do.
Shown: 631739.52,ft³
